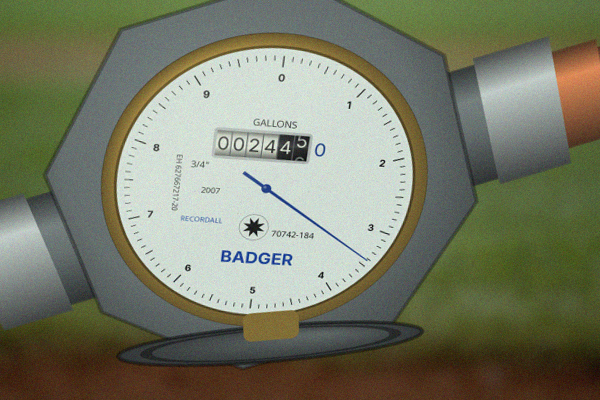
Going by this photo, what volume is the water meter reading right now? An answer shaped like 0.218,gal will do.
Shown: 24453.4,gal
